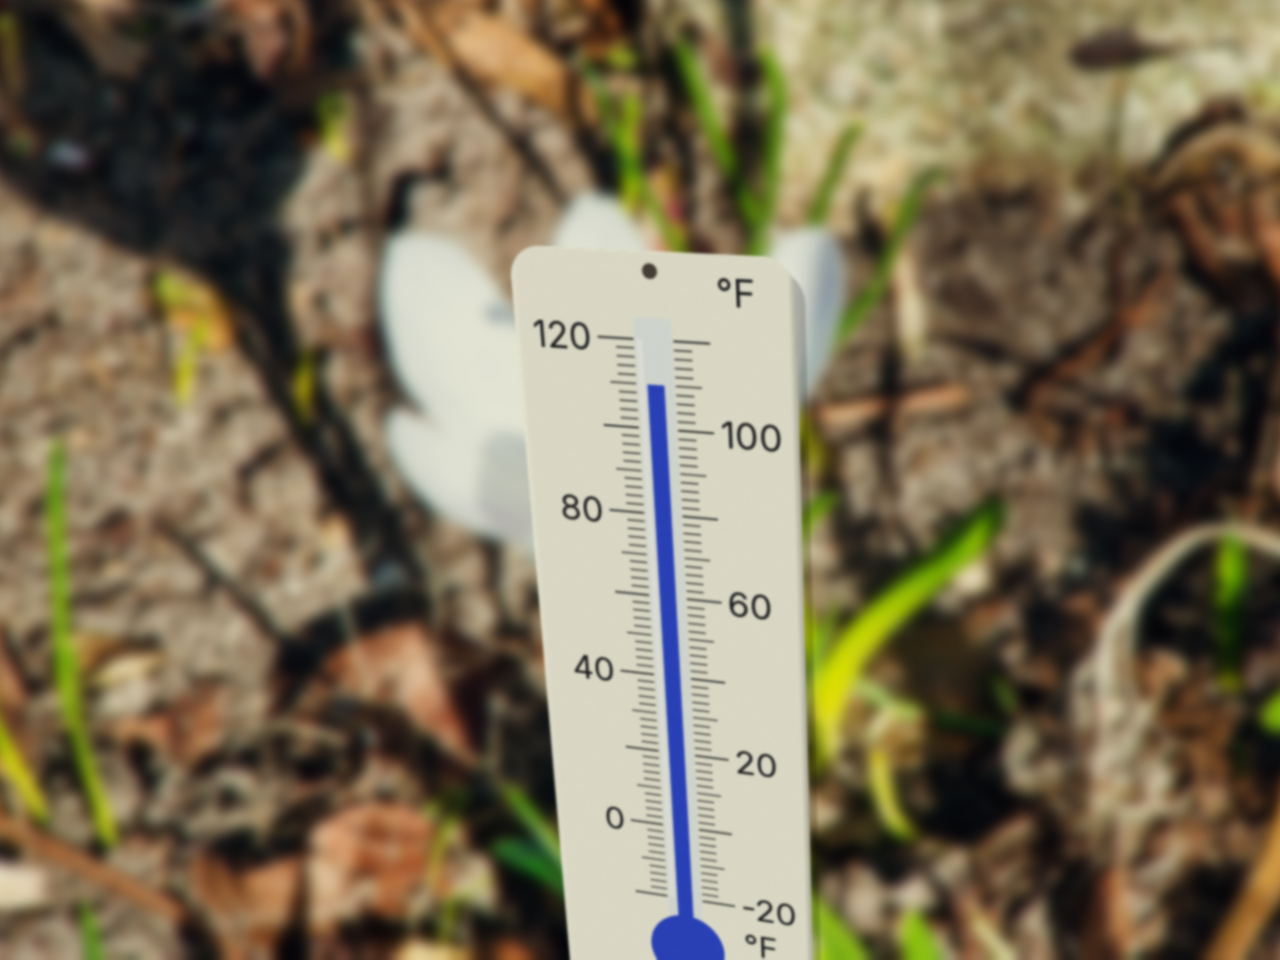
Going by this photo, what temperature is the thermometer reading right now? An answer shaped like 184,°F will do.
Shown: 110,°F
